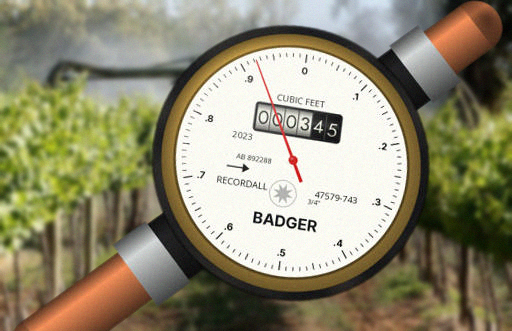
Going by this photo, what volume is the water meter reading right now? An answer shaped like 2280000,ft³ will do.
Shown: 344.92,ft³
